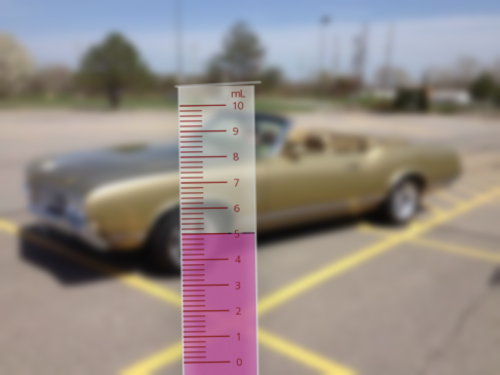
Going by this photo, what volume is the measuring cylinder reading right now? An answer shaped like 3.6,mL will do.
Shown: 5,mL
